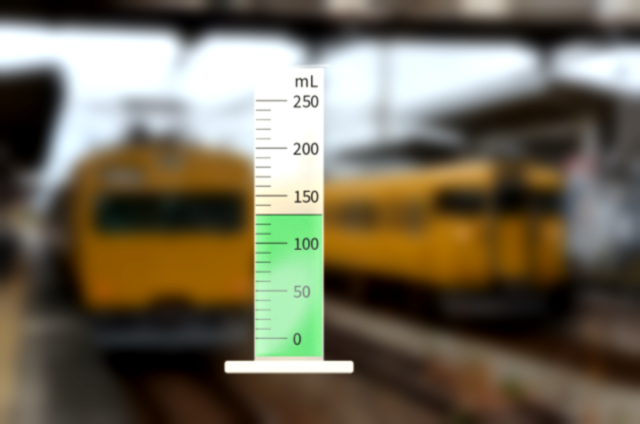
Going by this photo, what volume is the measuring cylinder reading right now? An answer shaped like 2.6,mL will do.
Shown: 130,mL
